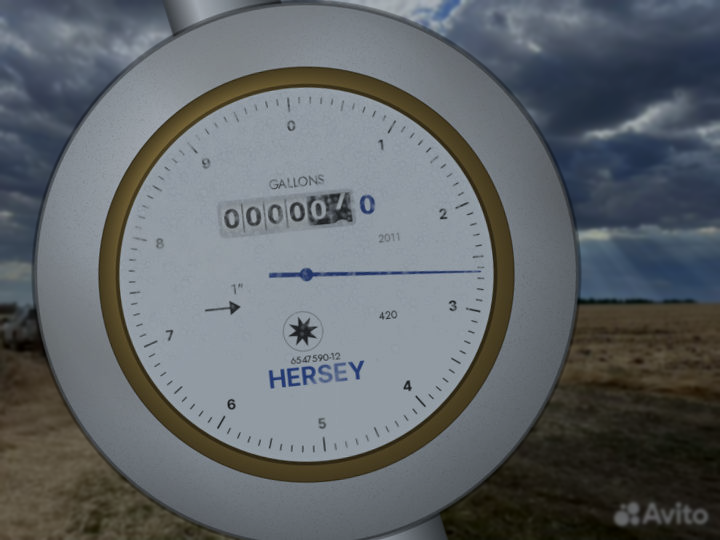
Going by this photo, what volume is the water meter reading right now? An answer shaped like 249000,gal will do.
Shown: 72.6,gal
